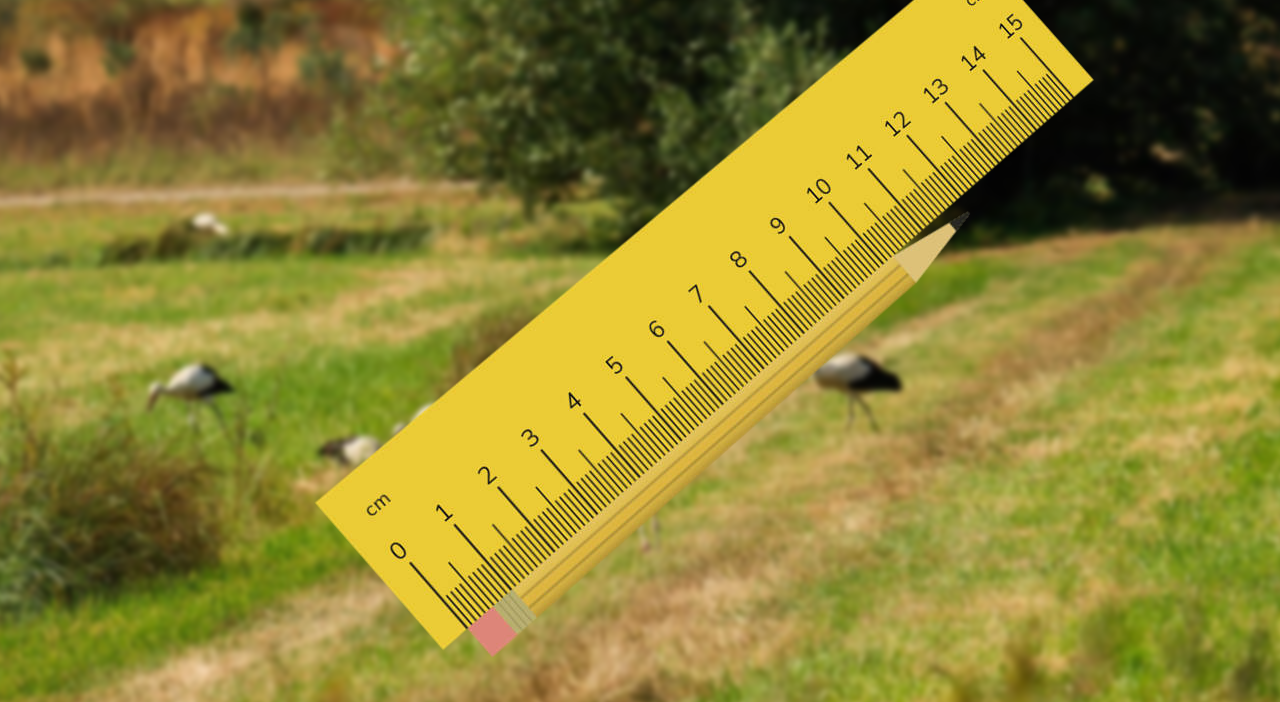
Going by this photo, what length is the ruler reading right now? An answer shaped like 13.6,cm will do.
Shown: 11.9,cm
